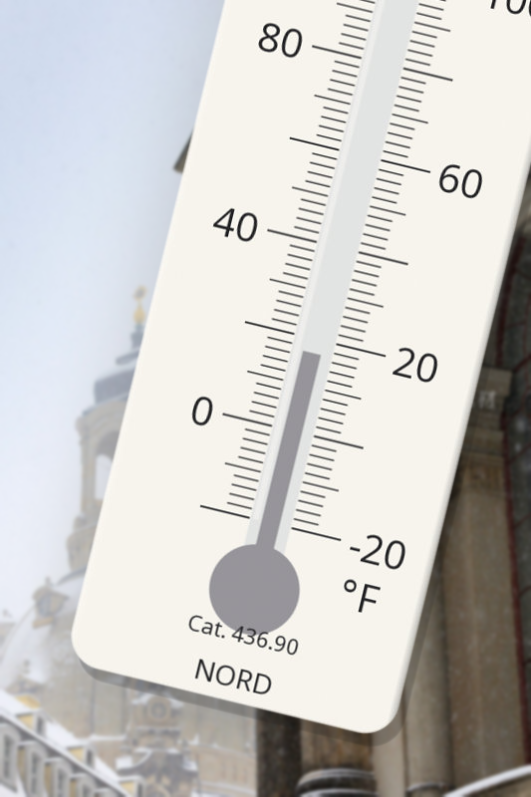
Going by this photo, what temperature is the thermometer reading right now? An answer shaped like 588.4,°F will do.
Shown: 17,°F
